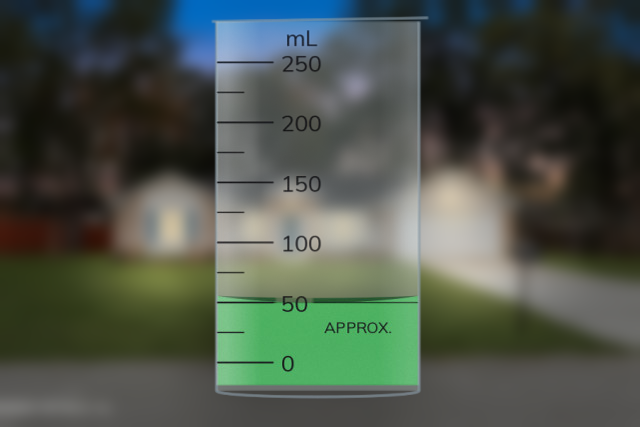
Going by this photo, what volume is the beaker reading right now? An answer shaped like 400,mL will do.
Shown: 50,mL
